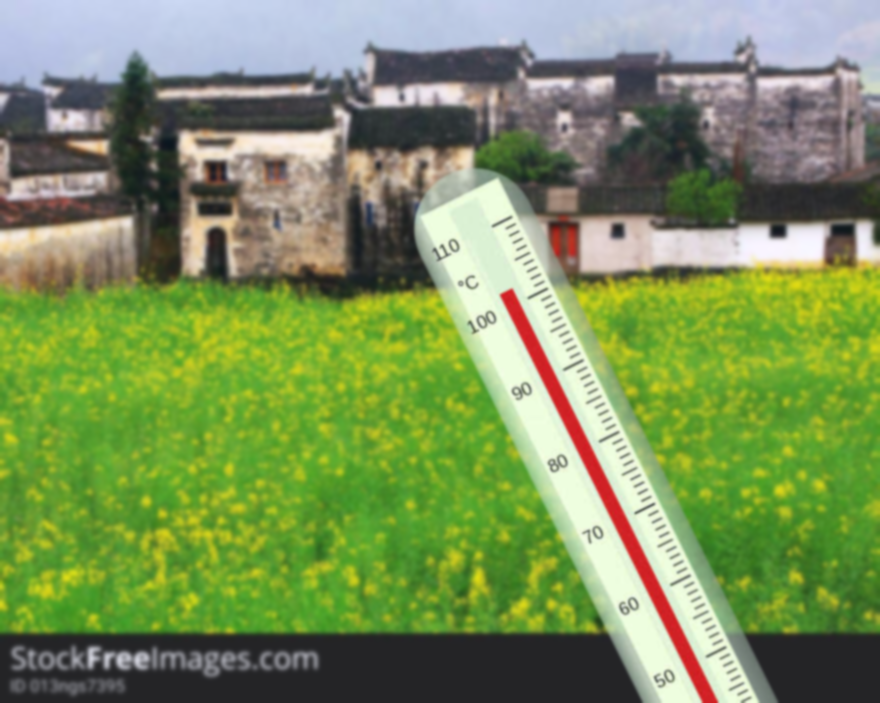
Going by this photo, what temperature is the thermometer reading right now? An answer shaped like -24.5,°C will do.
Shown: 102,°C
